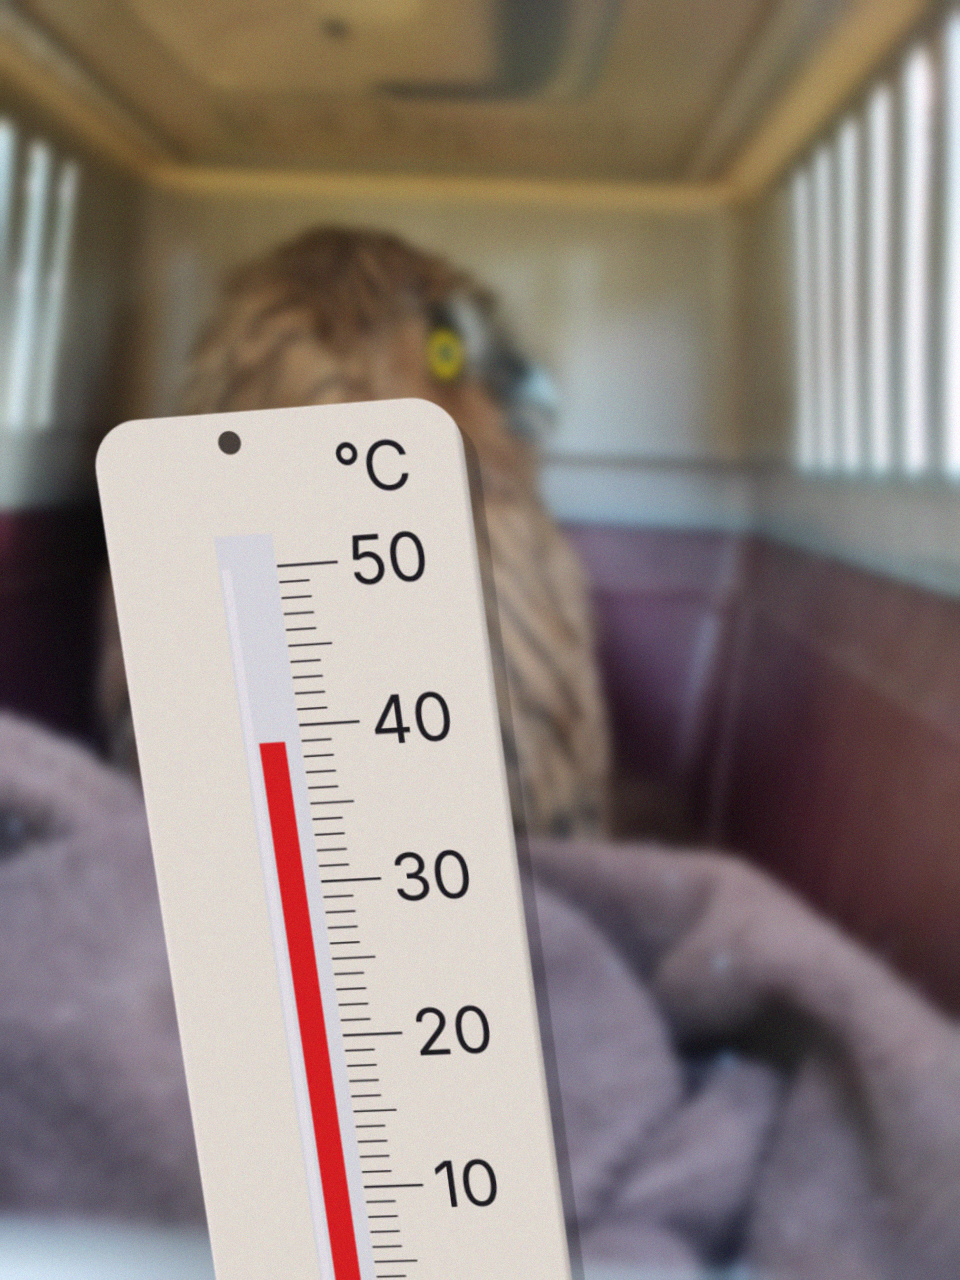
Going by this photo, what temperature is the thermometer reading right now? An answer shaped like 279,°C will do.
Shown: 39,°C
